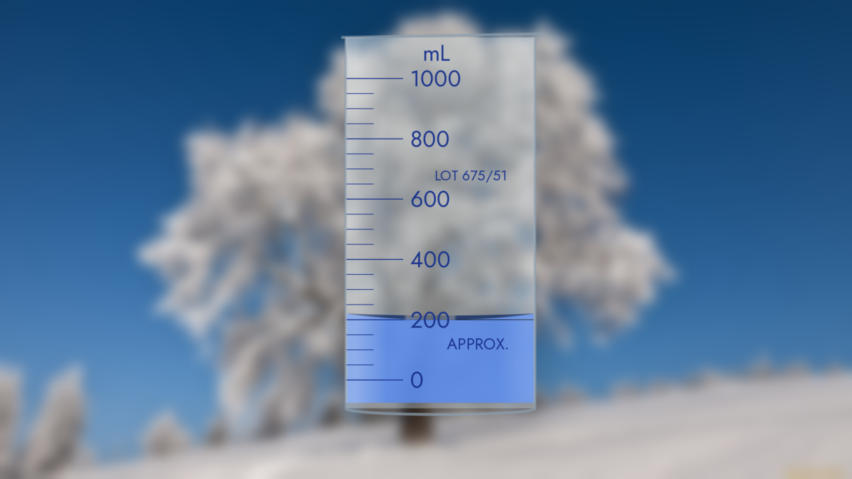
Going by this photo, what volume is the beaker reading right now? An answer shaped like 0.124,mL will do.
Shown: 200,mL
